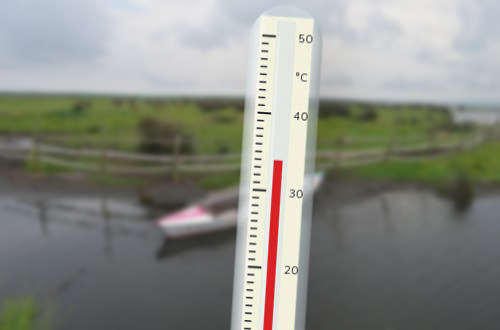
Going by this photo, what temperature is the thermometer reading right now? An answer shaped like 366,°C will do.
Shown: 34,°C
